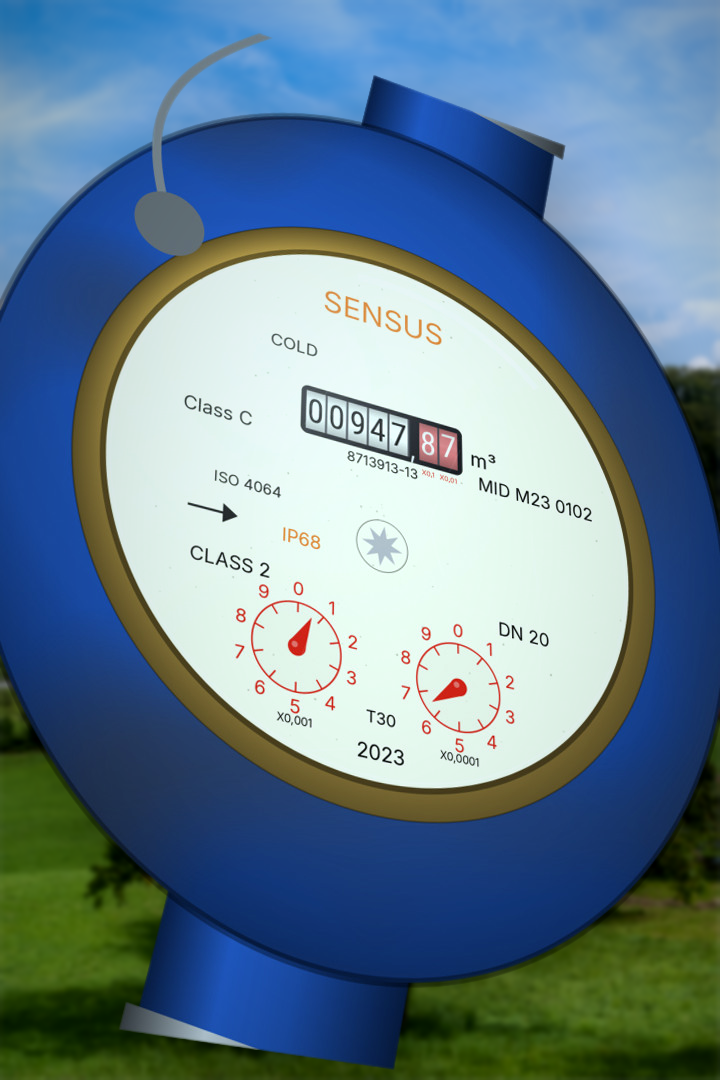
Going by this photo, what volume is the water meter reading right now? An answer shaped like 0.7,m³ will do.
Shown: 947.8706,m³
